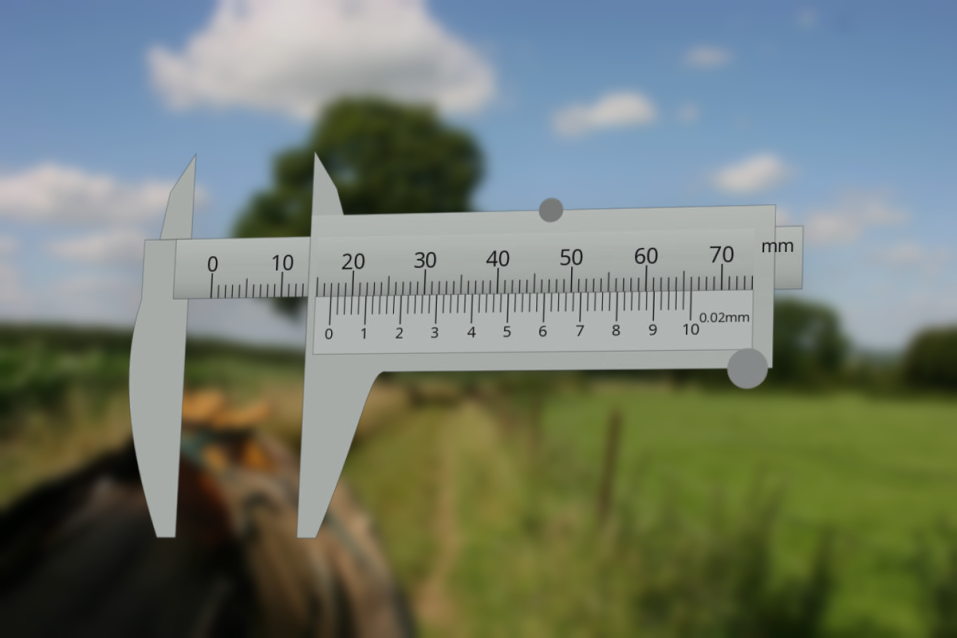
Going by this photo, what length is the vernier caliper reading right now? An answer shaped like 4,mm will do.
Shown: 17.0,mm
